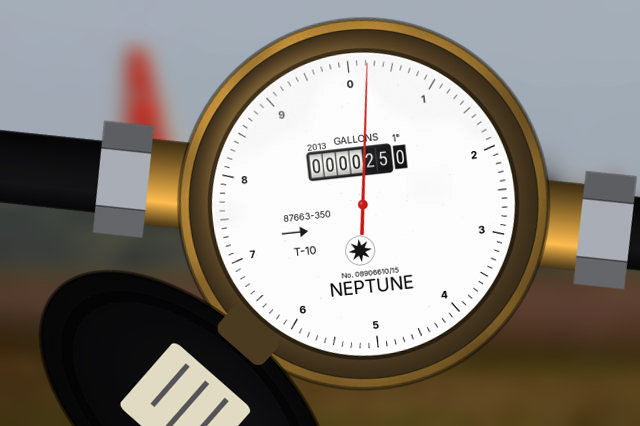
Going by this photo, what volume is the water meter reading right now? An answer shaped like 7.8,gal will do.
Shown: 250.2,gal
